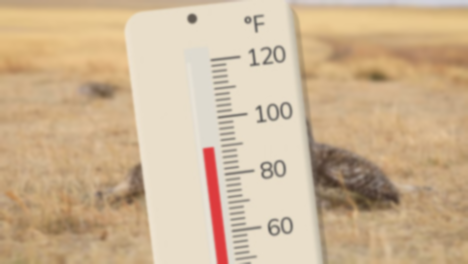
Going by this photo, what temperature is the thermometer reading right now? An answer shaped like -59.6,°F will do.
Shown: 90,°F
